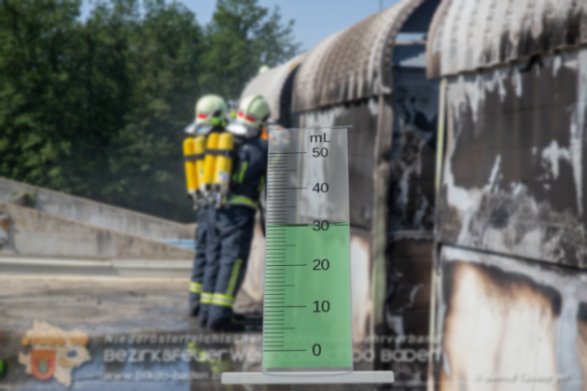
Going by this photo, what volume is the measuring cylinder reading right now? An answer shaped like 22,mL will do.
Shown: 30,mL
